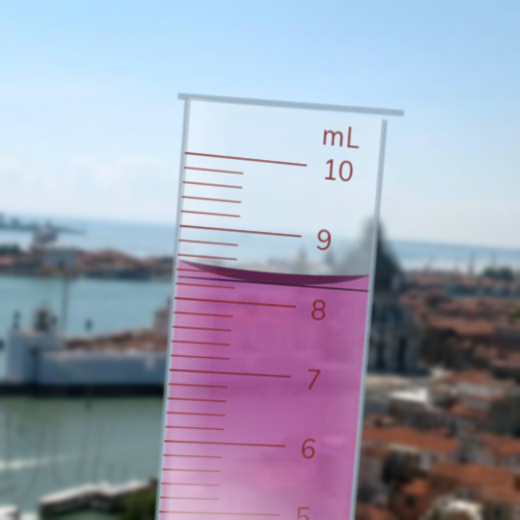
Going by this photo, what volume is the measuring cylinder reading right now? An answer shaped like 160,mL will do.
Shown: 8.3,mL
